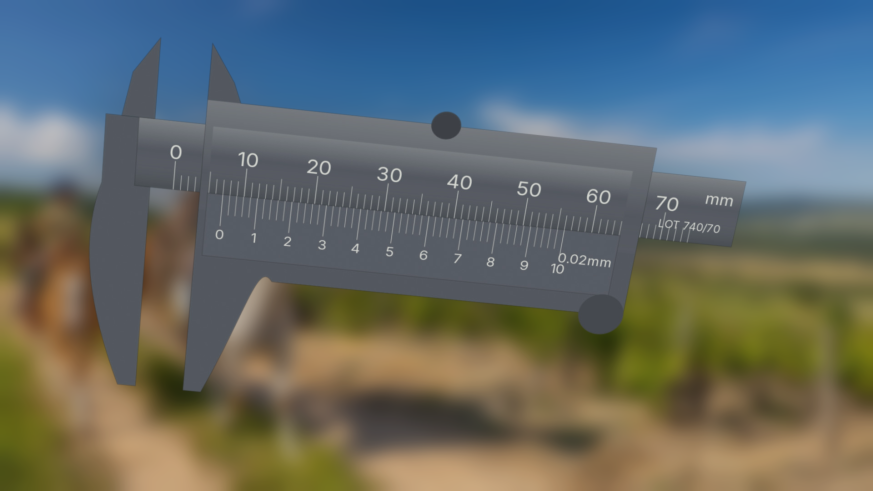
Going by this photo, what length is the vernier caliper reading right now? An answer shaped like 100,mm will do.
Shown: 7.0,mm
